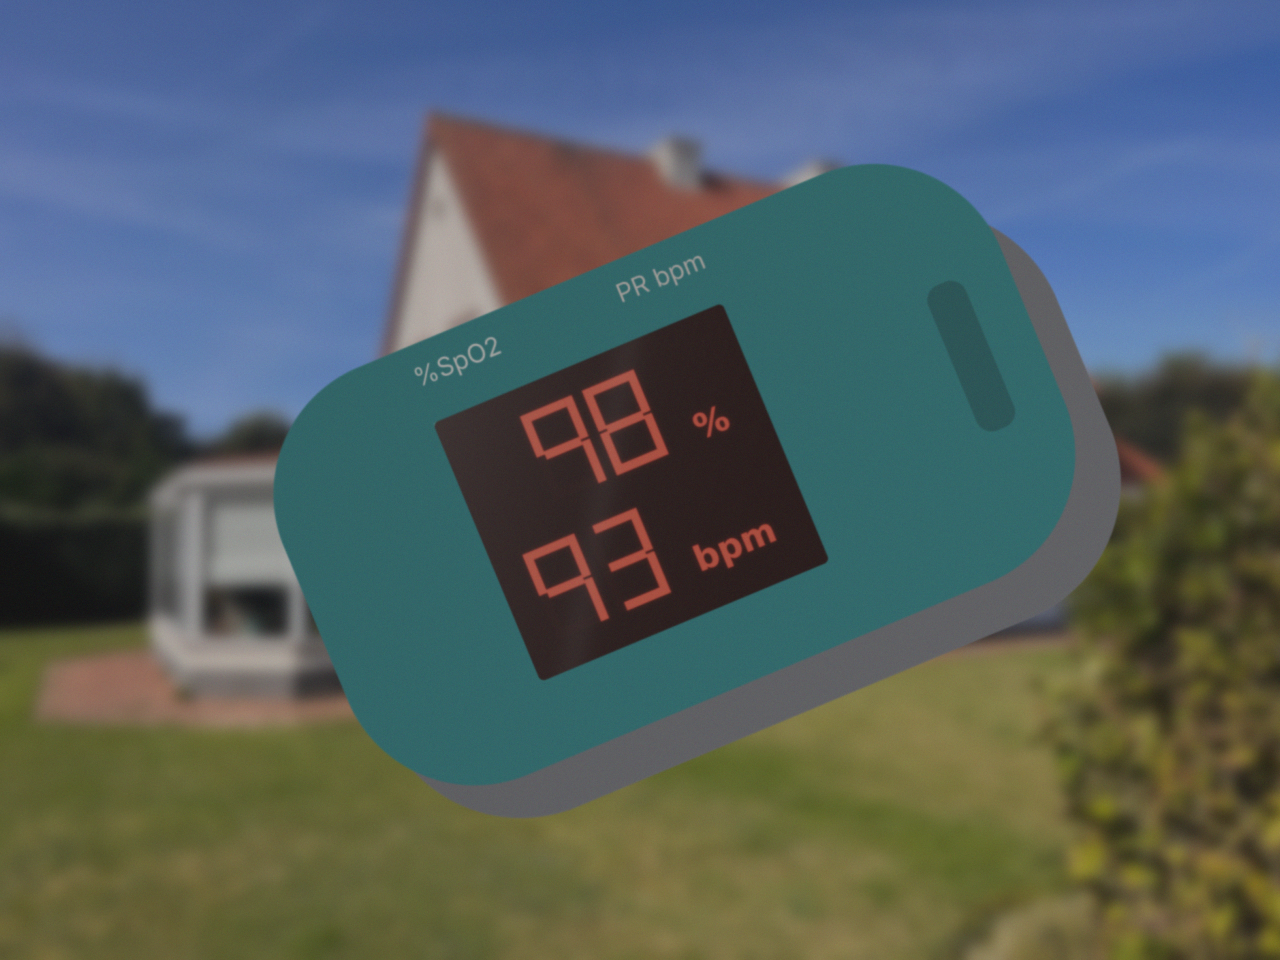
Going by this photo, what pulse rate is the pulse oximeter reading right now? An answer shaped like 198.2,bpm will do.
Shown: 93,bpm
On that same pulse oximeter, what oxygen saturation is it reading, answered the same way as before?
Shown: 98,%
